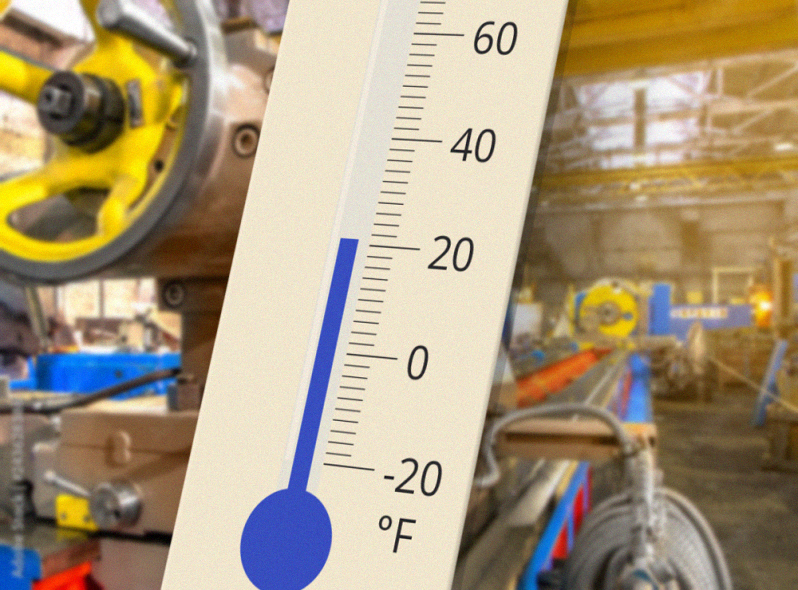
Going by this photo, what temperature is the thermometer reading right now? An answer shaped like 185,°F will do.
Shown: 21,°F
